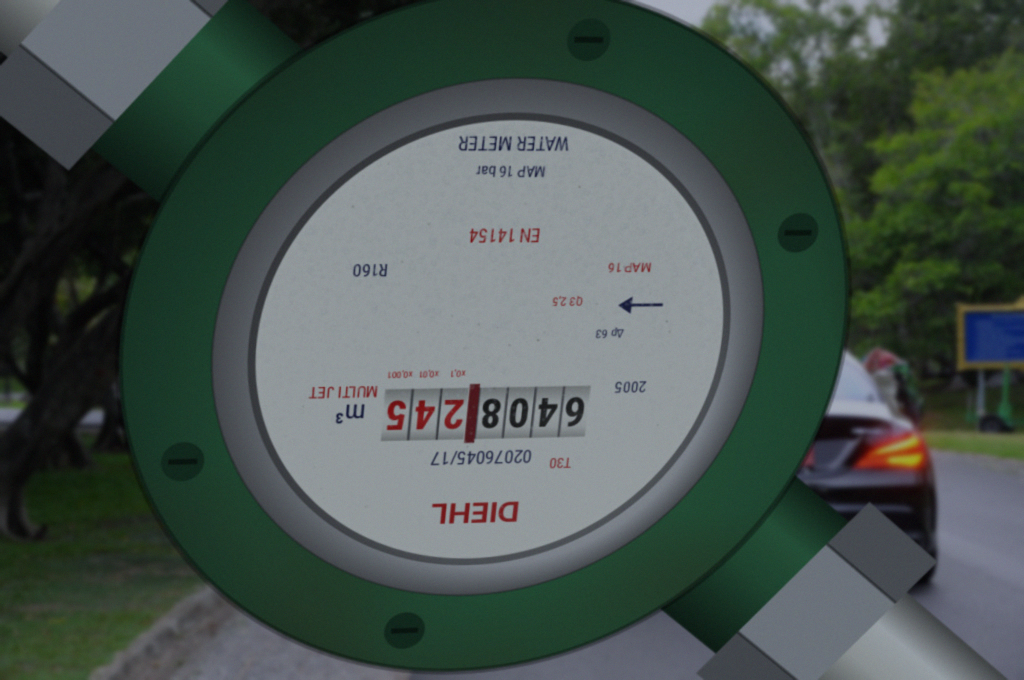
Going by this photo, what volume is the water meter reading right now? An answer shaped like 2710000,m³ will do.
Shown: 6408.245,m³
